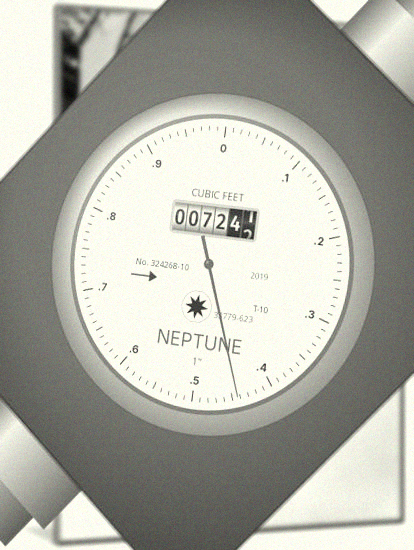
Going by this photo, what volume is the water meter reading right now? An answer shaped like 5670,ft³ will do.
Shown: 7241.44,ft³
